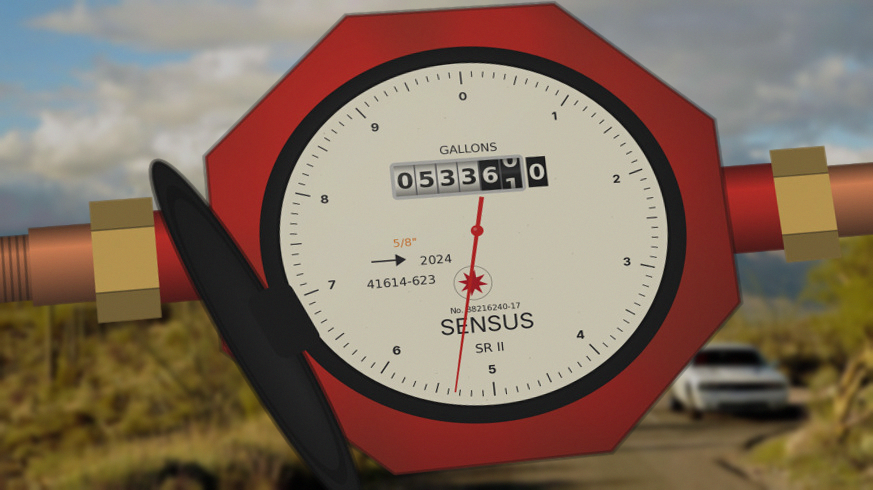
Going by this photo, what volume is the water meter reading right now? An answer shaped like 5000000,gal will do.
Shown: 533605.3,gal
